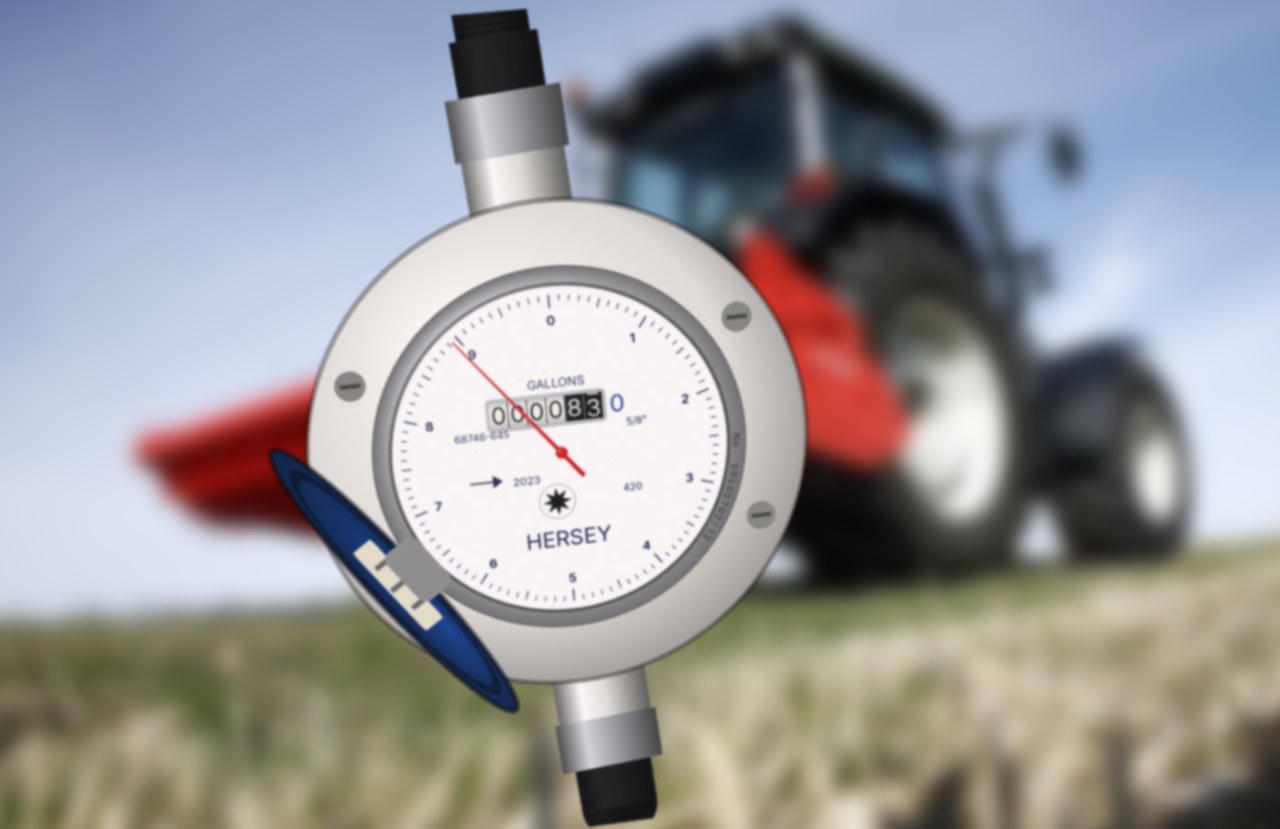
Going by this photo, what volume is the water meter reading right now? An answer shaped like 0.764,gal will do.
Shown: 828.9,gal
